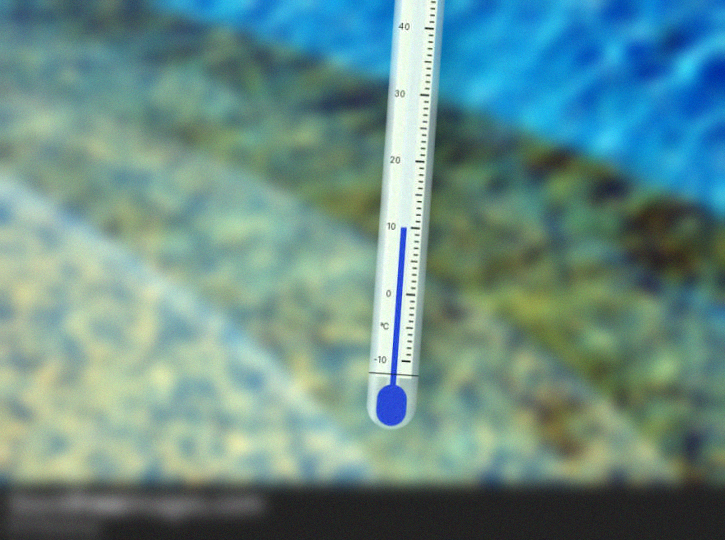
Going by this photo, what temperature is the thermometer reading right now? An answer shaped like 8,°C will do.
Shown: 10,°C
